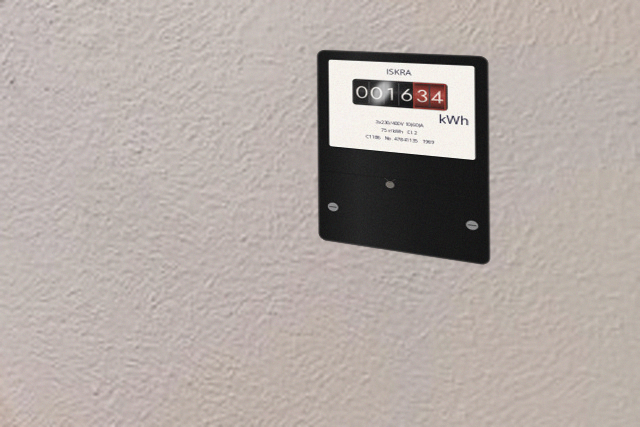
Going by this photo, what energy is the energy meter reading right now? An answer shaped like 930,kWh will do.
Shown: 16.34,kWh
